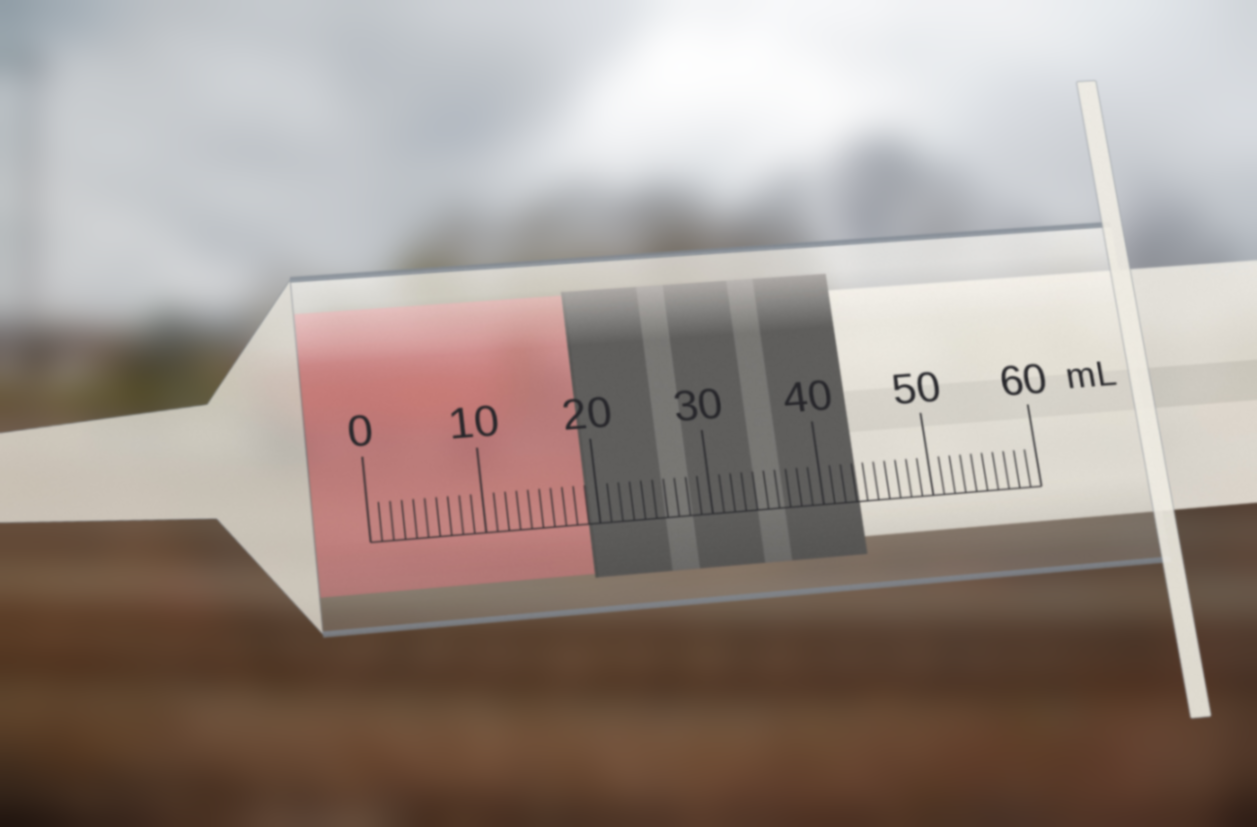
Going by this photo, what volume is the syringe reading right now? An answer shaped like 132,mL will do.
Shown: 19,mL
